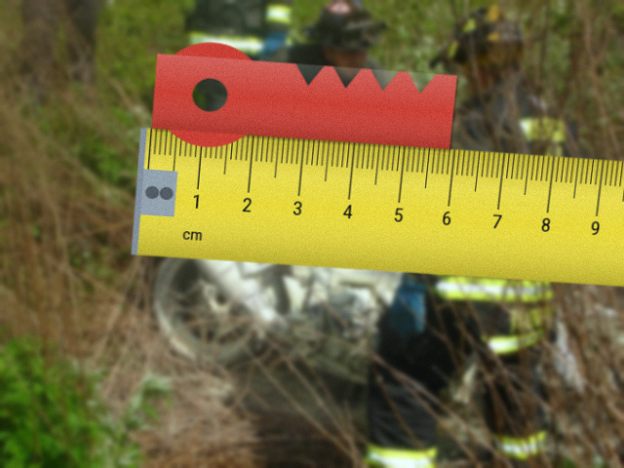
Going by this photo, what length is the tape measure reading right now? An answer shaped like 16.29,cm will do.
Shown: 5.9,cm
